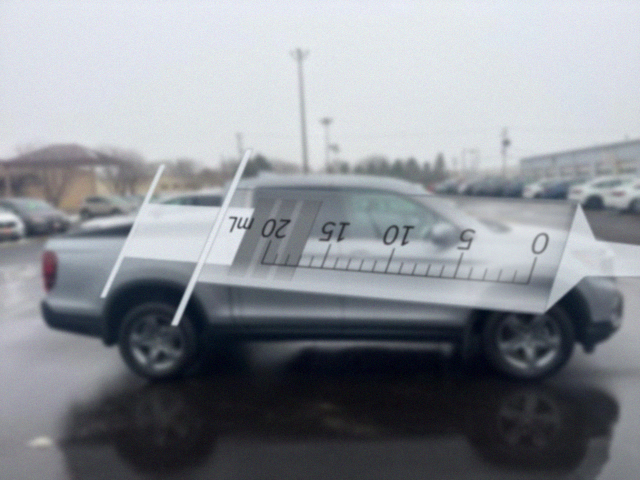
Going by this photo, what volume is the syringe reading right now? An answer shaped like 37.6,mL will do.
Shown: 17,mL
